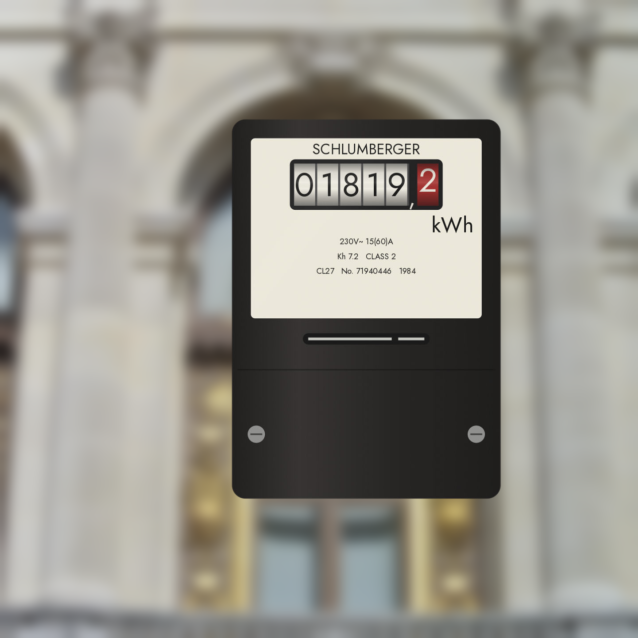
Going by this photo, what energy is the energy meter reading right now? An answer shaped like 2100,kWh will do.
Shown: 1819.2,kWh
